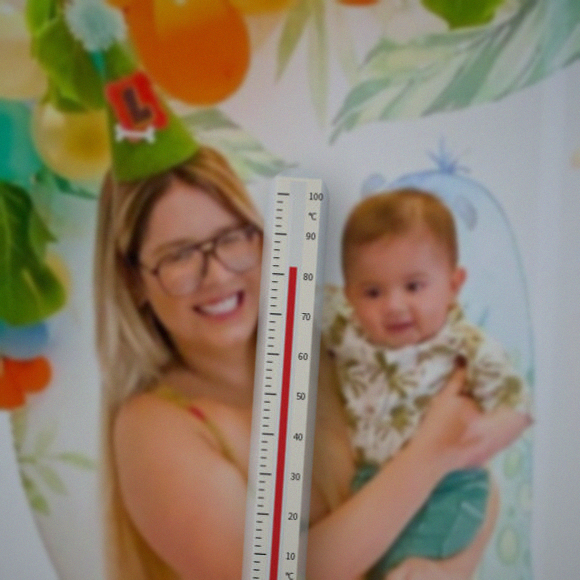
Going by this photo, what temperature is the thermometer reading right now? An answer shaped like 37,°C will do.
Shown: 82,°C
